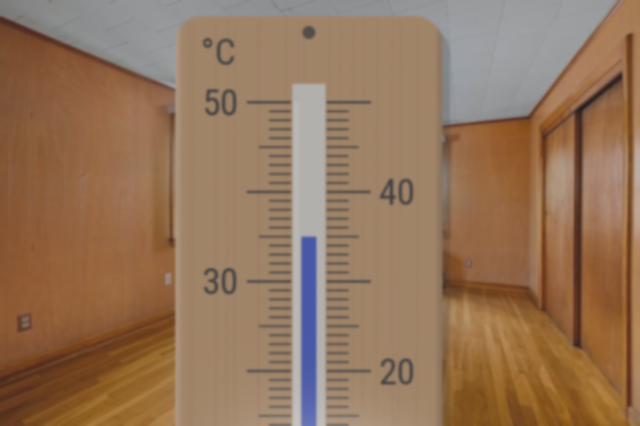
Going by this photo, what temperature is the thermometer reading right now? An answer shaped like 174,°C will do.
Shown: 35,°C
